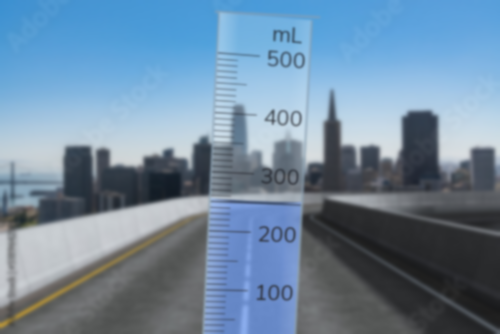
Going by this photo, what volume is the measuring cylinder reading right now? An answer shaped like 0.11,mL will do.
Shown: 250,mL
